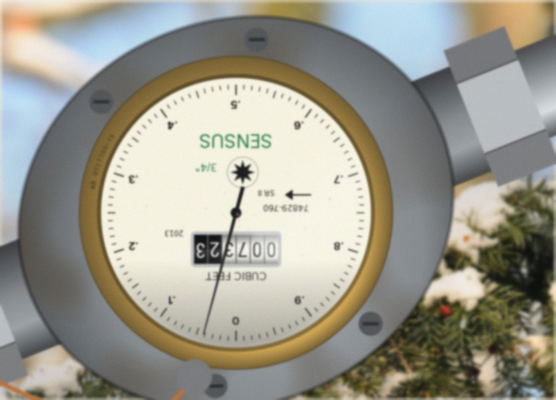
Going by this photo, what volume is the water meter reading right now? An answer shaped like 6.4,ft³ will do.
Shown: 7323.04,ft³
